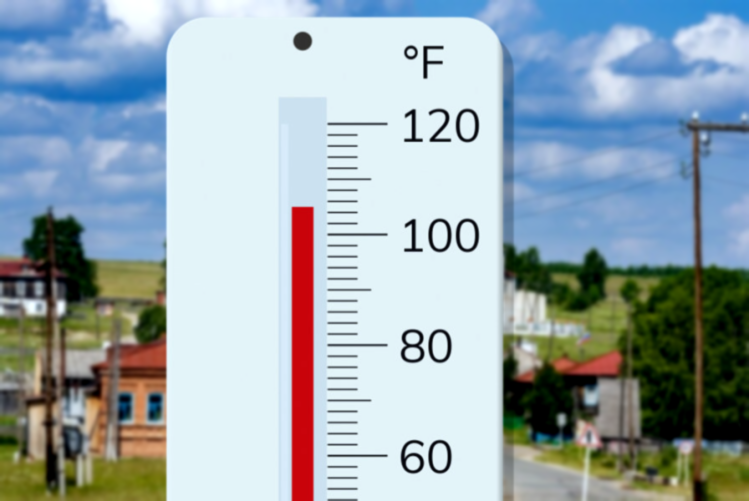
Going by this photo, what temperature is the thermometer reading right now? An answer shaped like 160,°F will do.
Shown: 105,°F
